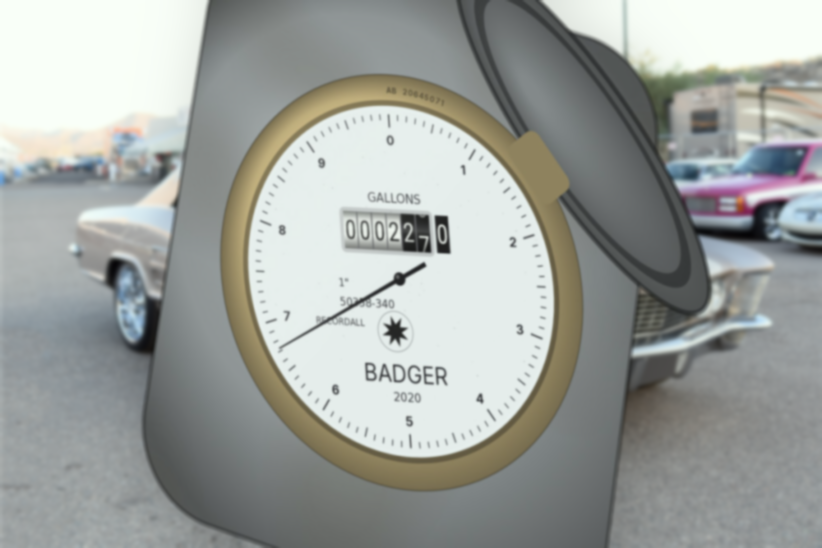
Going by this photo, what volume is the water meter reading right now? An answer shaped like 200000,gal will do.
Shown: 2266.7,gal
